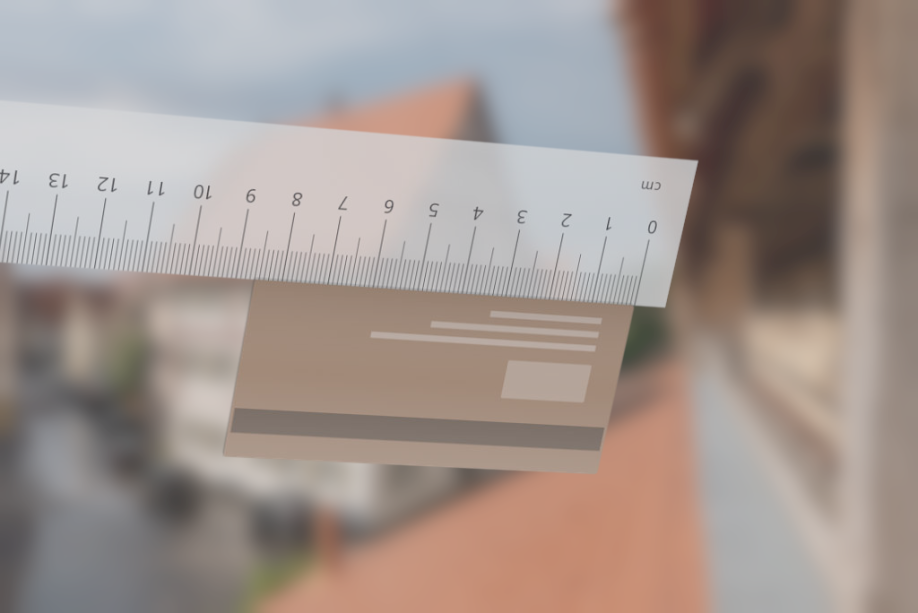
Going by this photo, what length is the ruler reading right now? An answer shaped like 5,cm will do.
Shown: 8.6,cm
